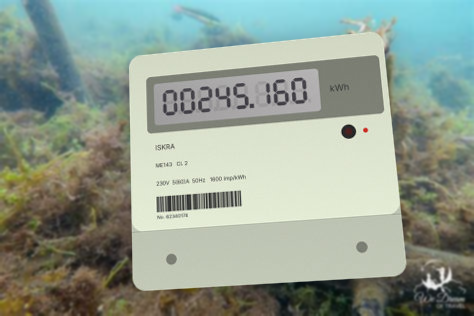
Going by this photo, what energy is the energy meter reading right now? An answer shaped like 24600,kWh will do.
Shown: 245.160,kWh
